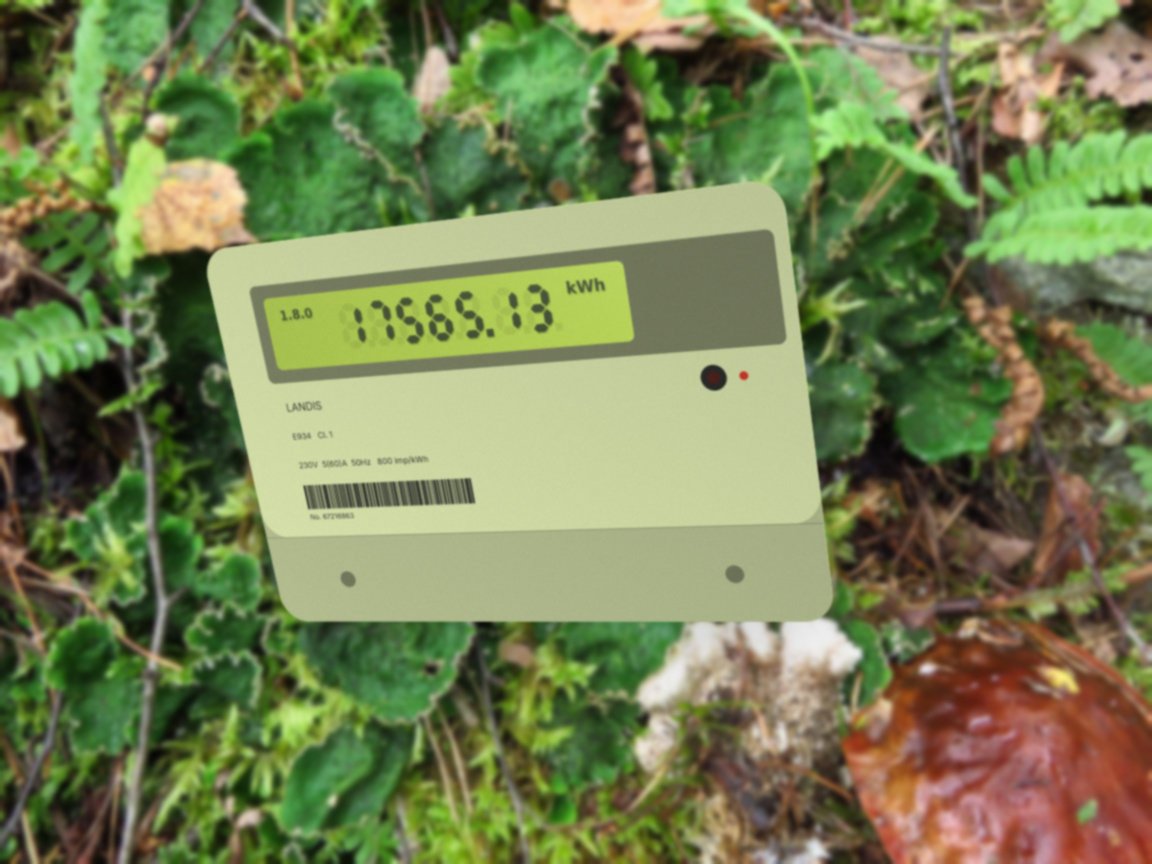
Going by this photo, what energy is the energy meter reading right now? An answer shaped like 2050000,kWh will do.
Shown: 17565.13,kWh
